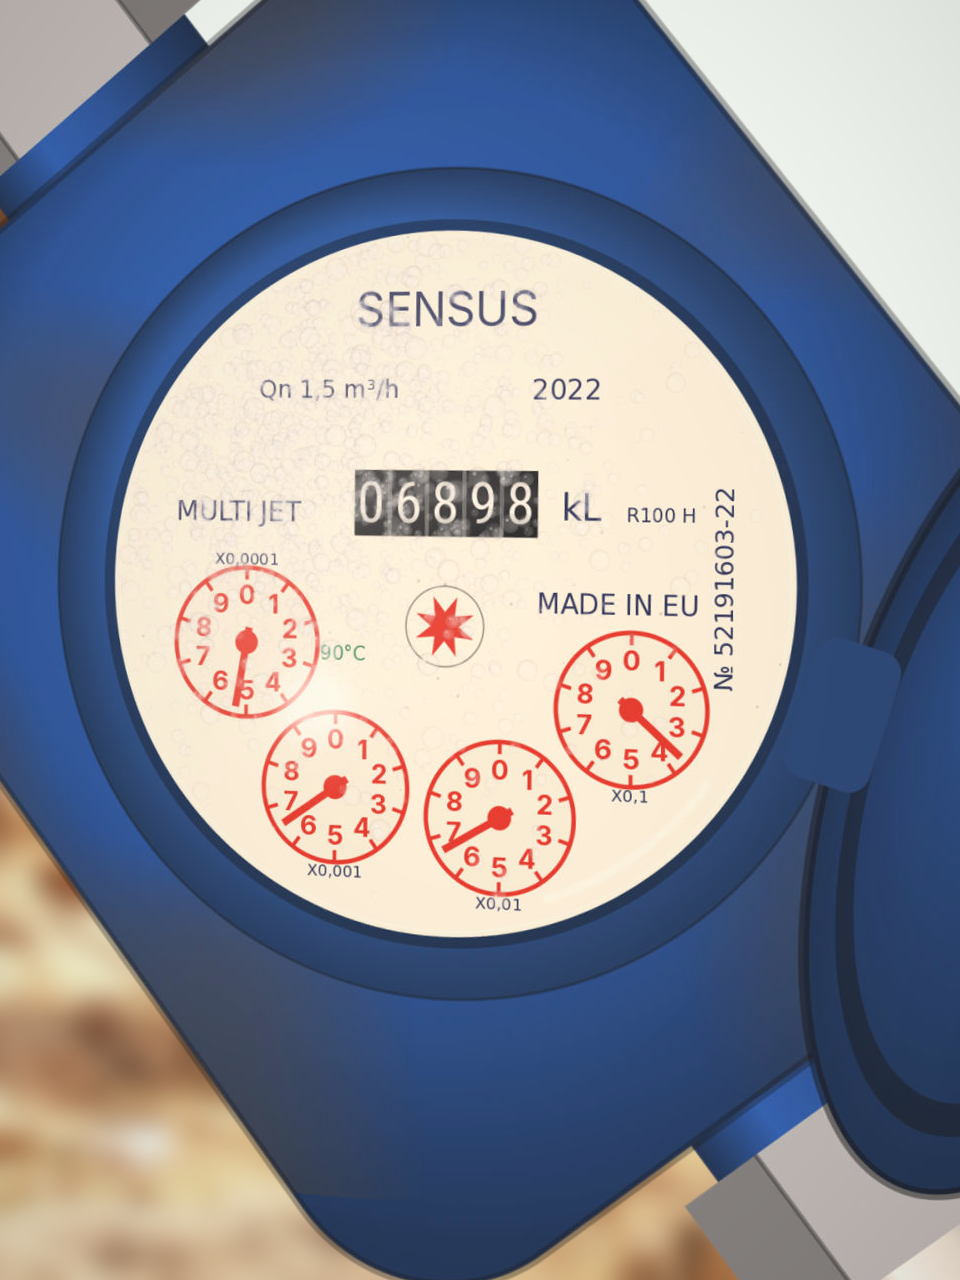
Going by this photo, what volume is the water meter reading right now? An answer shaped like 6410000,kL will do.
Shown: 6898.3665,kL
